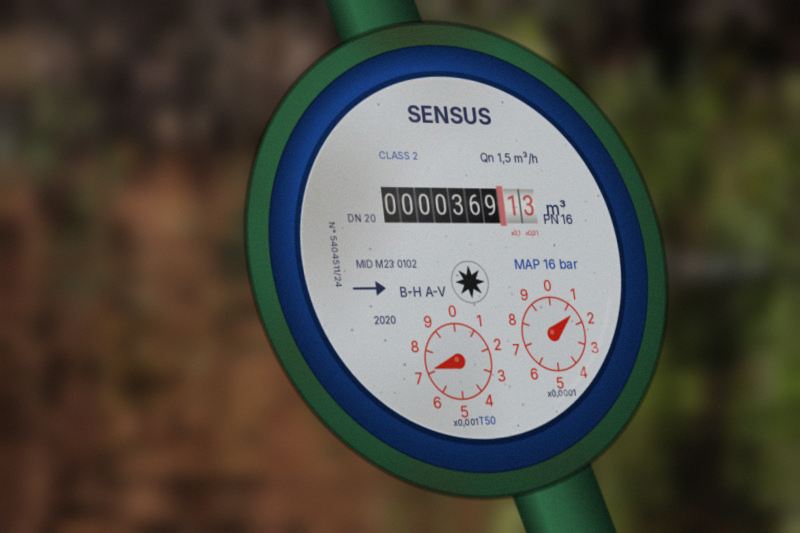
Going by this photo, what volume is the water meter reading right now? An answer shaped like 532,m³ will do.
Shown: 369.1371,m³
